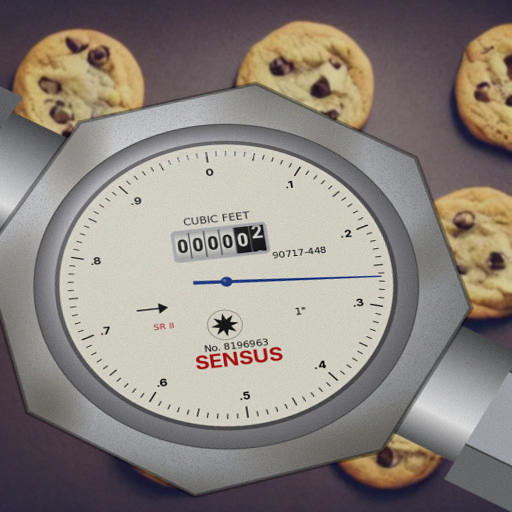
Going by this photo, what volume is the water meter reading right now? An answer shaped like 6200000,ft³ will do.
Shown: 2.26,ft³
